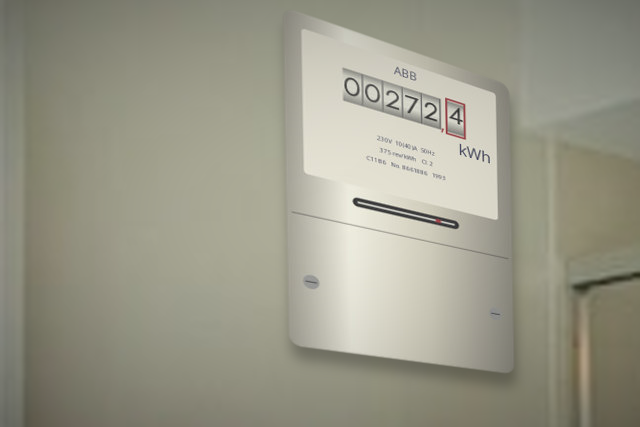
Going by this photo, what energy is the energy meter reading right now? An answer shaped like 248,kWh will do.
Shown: 272.4,kWh
